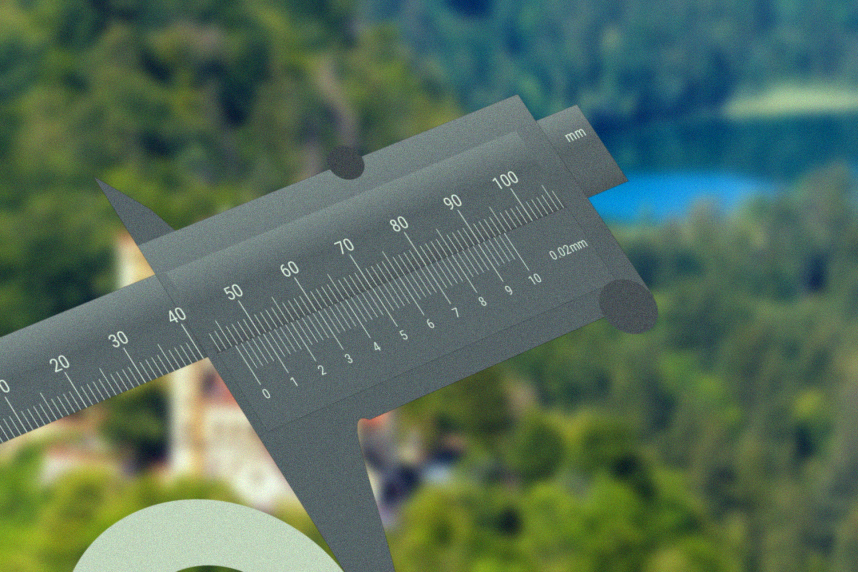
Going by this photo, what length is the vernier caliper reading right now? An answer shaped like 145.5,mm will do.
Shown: 45.6,mm
